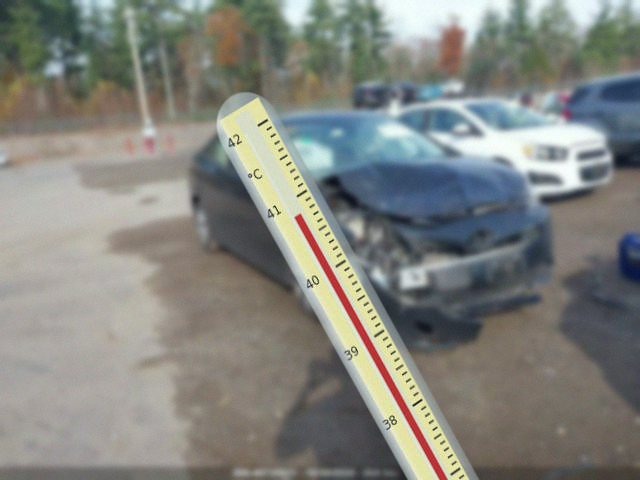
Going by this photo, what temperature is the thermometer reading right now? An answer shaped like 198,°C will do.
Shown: 40.8,°C
